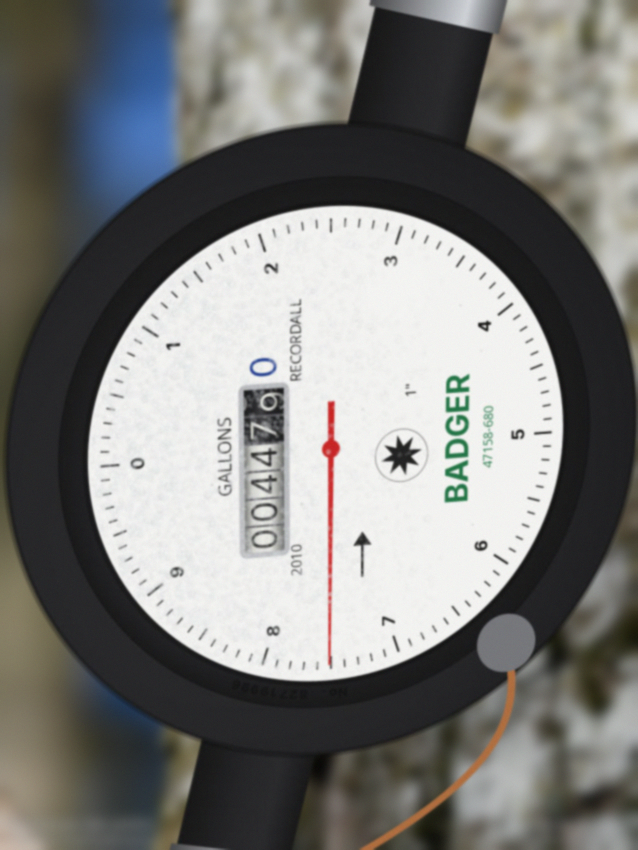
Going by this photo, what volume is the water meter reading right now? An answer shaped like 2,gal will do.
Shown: 44787.5,gal
